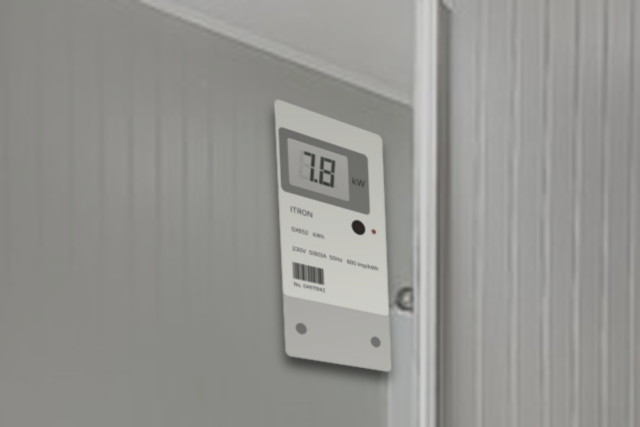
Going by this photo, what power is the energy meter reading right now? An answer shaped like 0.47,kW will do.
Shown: 7.8,kW
